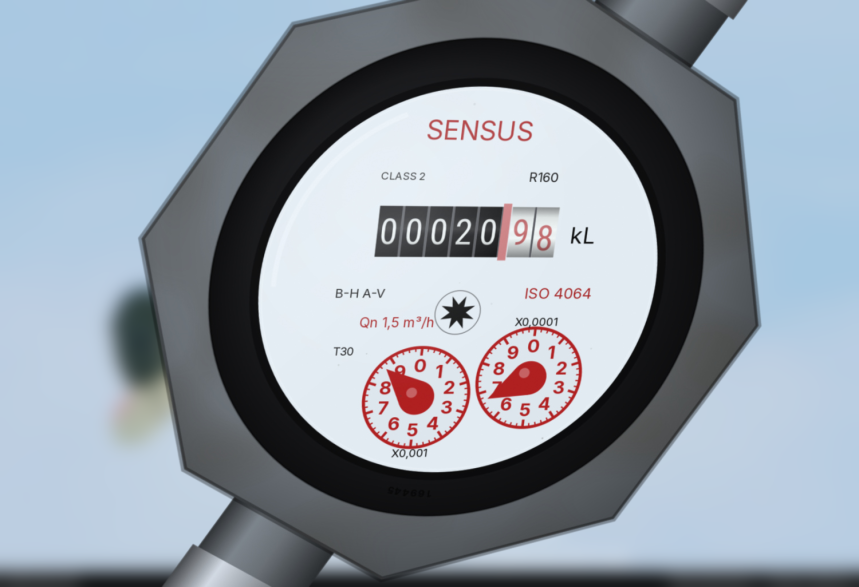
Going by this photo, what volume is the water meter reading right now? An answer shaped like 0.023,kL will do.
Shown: 20.9786,kL
